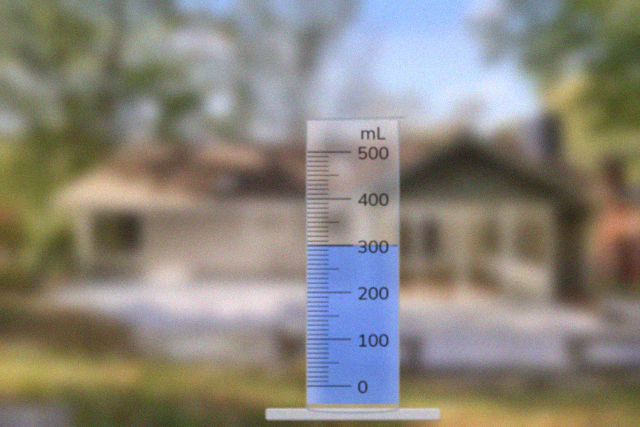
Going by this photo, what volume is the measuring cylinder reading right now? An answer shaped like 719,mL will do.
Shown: 300,mL
